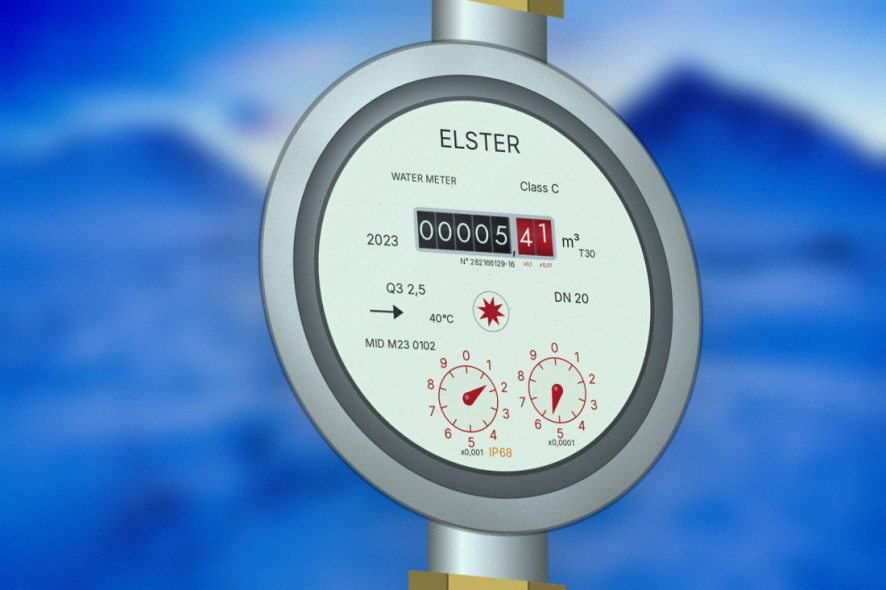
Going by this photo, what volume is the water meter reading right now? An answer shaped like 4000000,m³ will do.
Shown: 5.4115,m³
